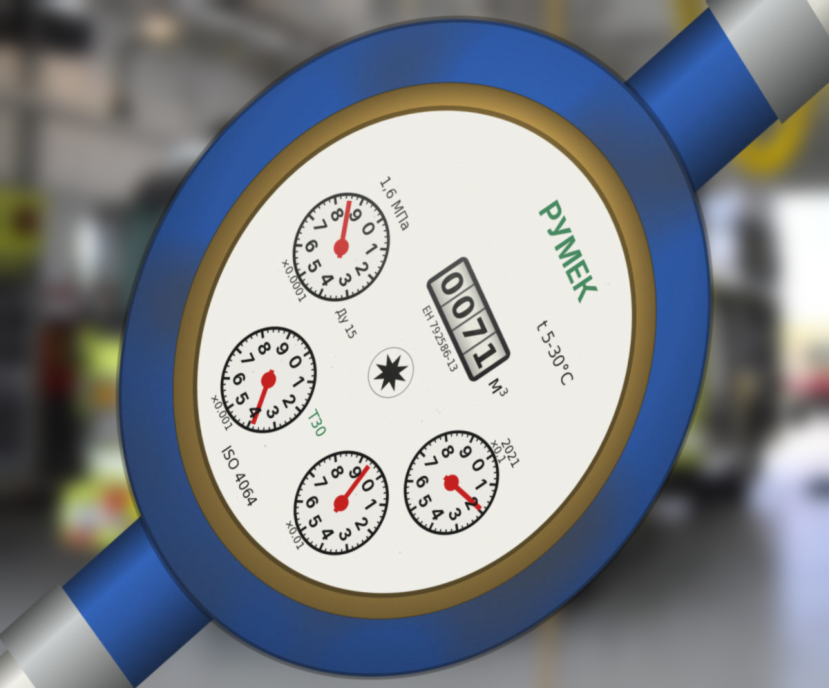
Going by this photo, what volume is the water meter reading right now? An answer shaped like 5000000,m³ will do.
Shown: 71.1938,m³
